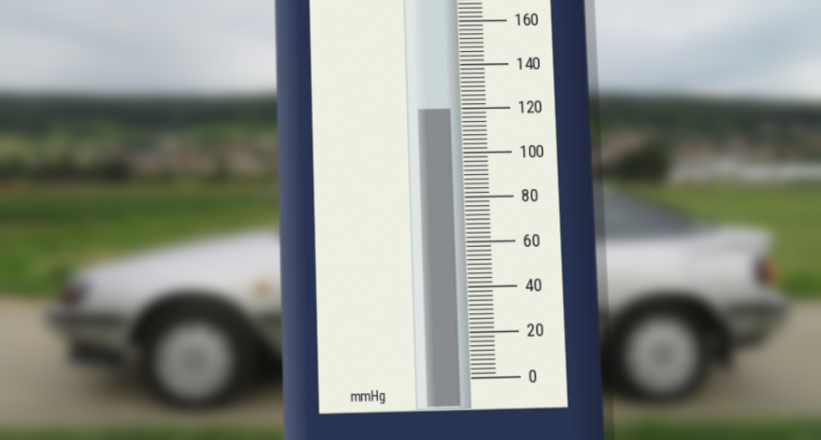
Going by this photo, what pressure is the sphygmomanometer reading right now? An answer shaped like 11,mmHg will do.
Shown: 120,mmHg
